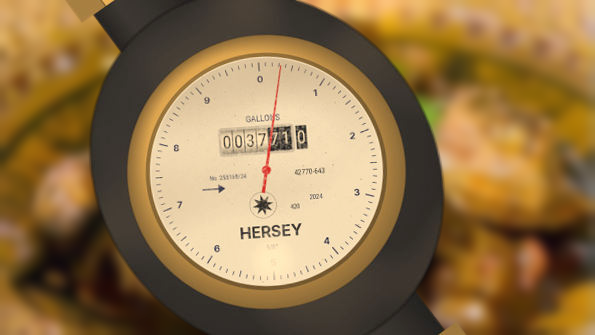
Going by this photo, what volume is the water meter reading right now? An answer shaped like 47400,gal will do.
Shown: 37710.3,gal
